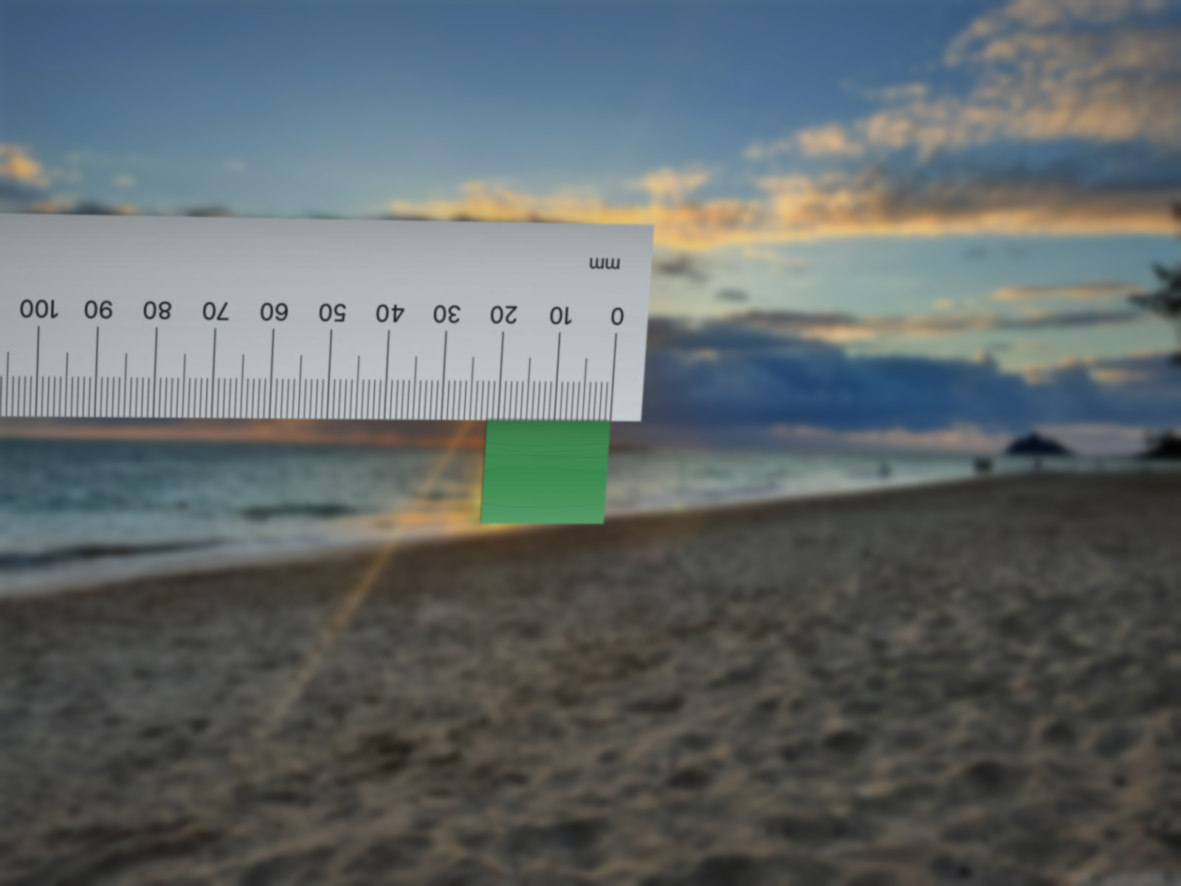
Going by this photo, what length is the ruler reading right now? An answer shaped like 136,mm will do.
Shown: 22,mm
